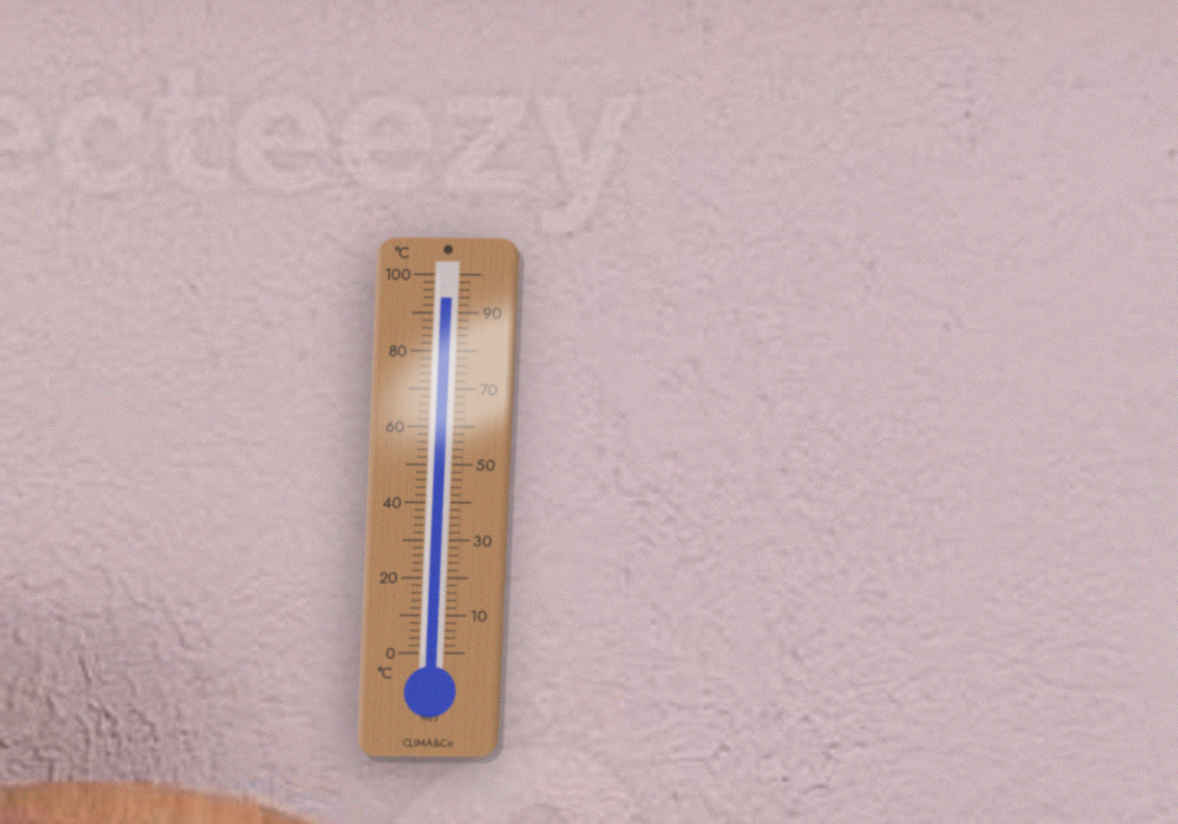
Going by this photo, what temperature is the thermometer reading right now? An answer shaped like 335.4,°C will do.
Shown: 94,°C
